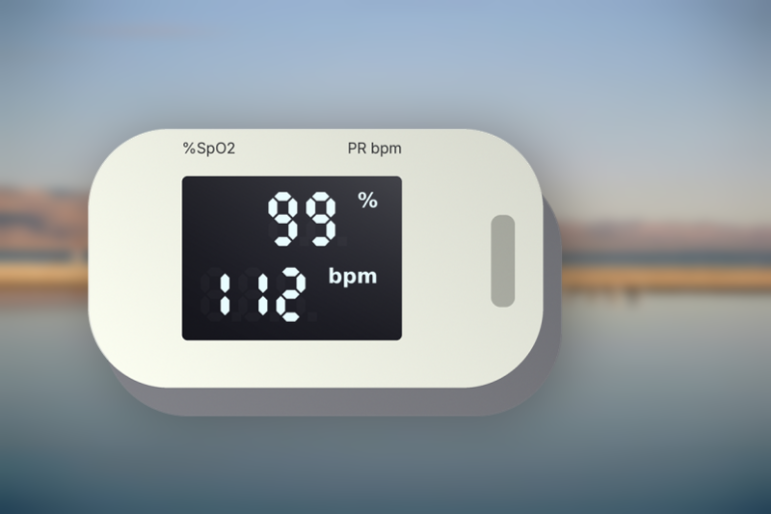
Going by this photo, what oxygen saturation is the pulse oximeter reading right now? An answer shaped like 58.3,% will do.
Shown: 99,%
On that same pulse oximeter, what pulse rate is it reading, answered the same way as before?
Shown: 112,bpm
